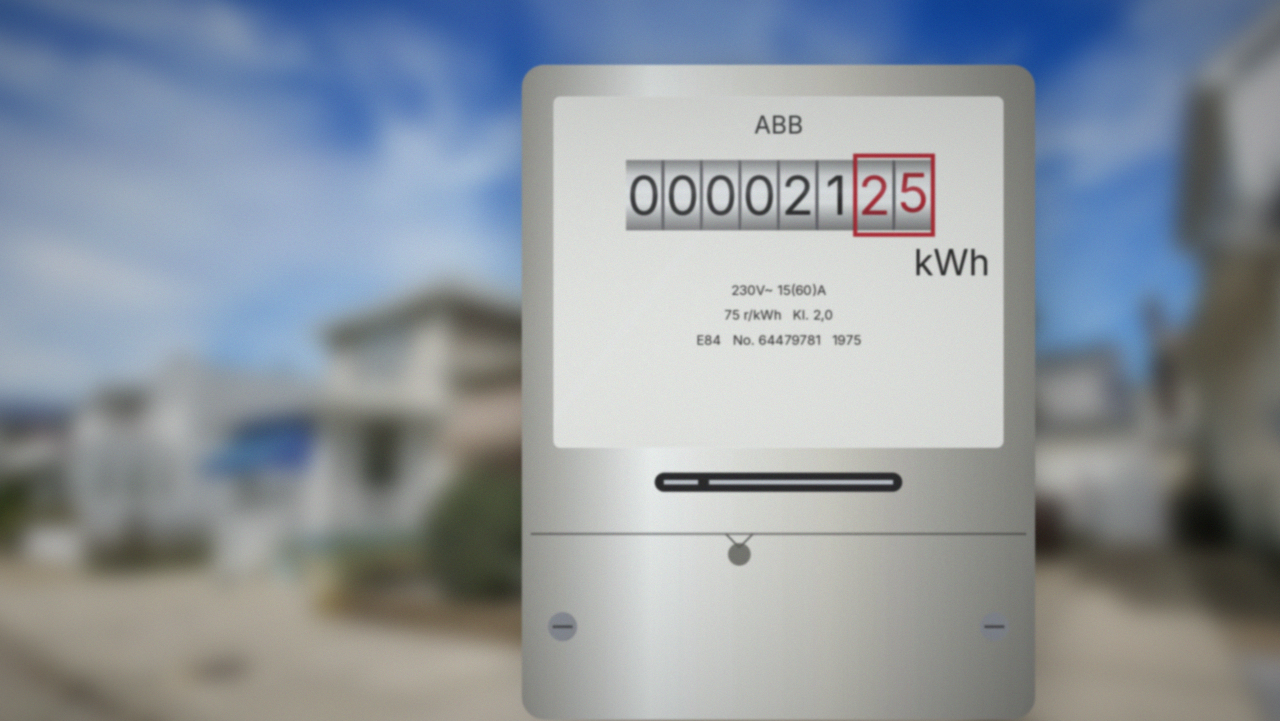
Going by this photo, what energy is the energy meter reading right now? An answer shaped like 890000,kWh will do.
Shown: 21.25,kWh
